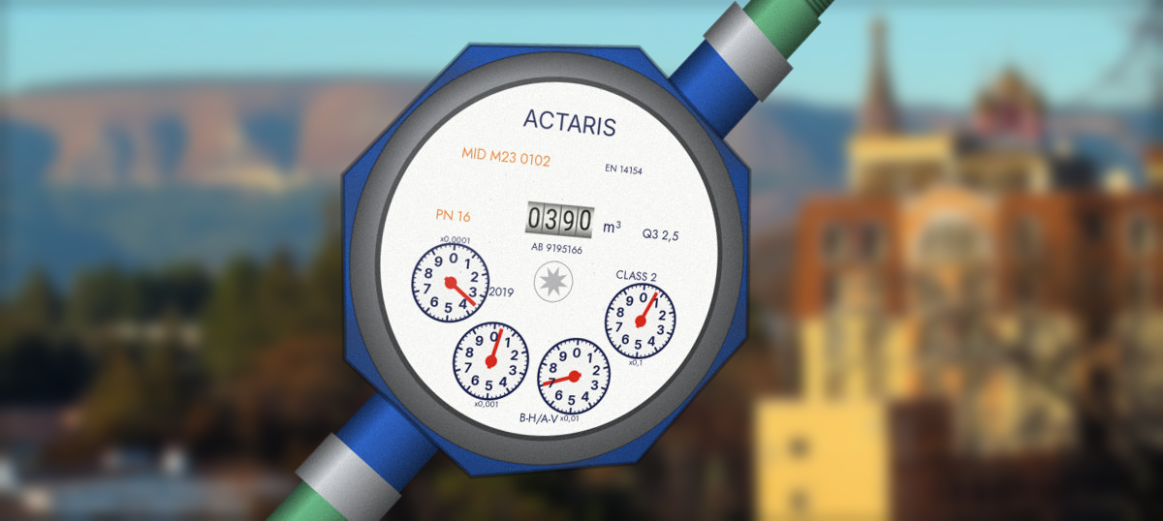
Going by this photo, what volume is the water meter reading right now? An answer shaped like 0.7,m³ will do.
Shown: 390.0703,m³
